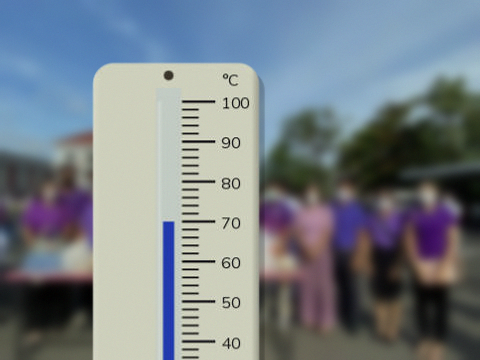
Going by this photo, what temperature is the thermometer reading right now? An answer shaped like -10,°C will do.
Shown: 70,°C
